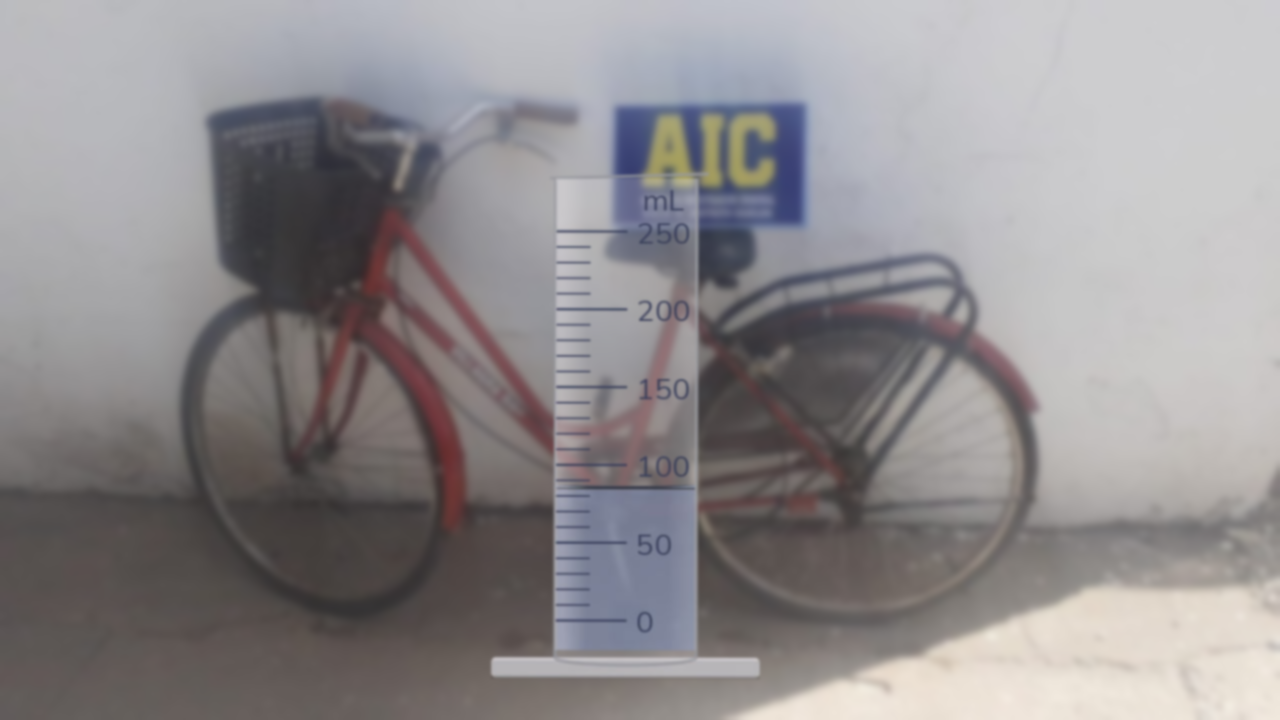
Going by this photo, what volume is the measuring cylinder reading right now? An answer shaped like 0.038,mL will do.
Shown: 85,mL
